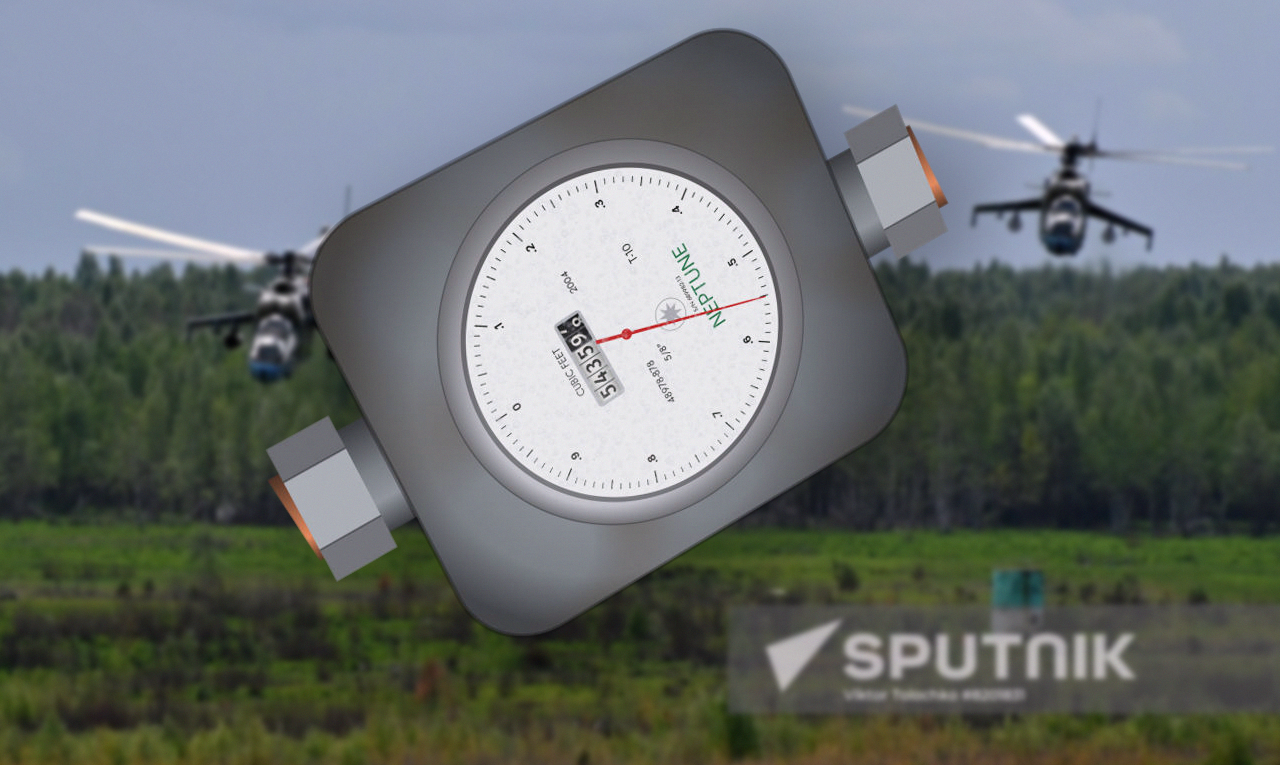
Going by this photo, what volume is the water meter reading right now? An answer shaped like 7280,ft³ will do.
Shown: 543597.55,ft³
